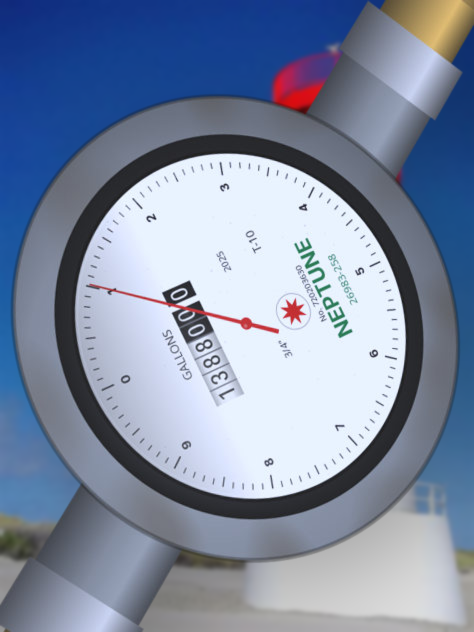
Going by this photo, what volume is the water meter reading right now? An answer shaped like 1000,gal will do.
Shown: 1388001.0,gal
